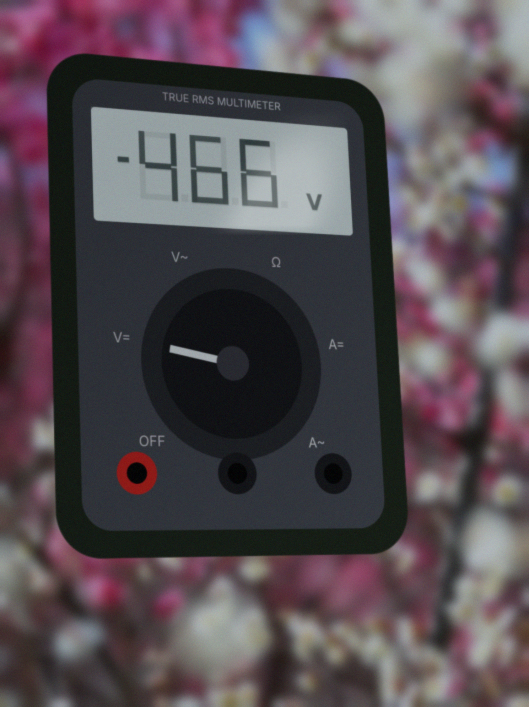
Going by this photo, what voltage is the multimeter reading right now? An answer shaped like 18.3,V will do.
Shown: -466,V
